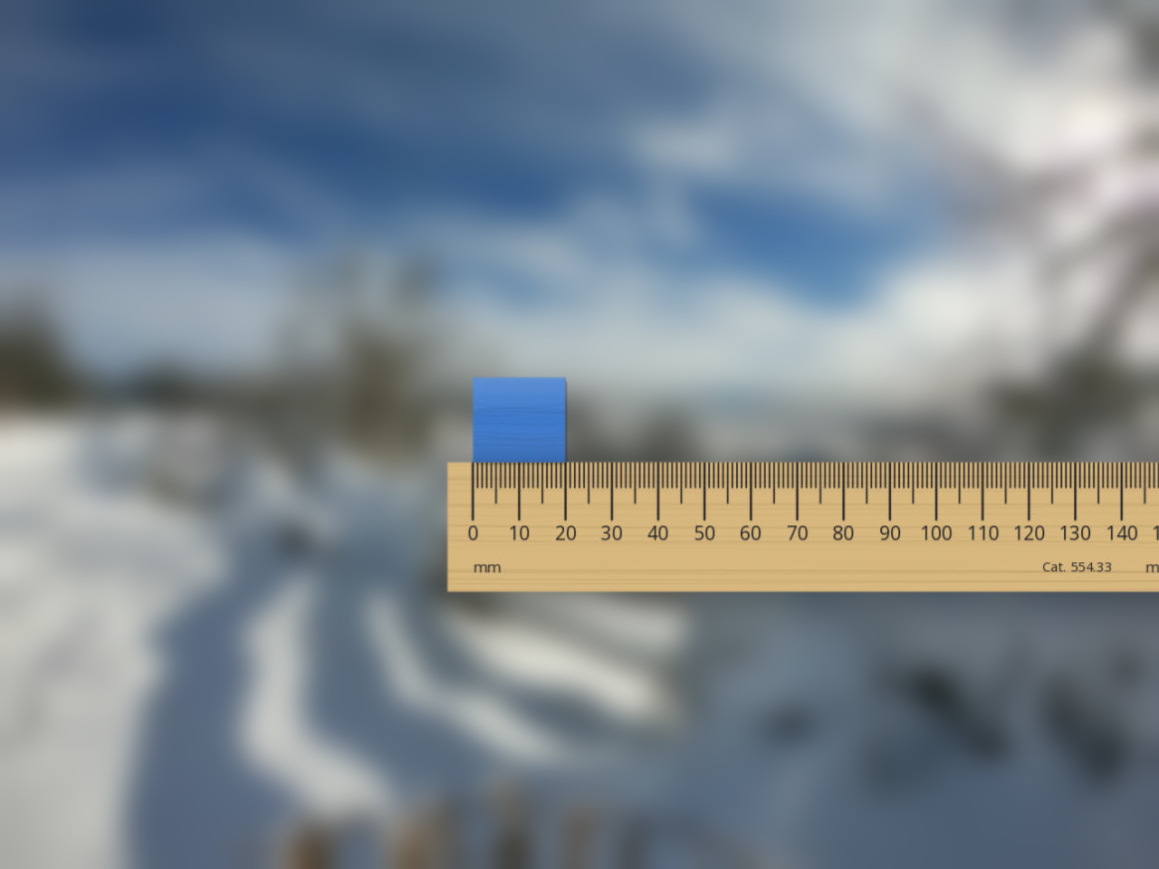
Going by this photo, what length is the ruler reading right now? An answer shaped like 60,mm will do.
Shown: 20,mm
